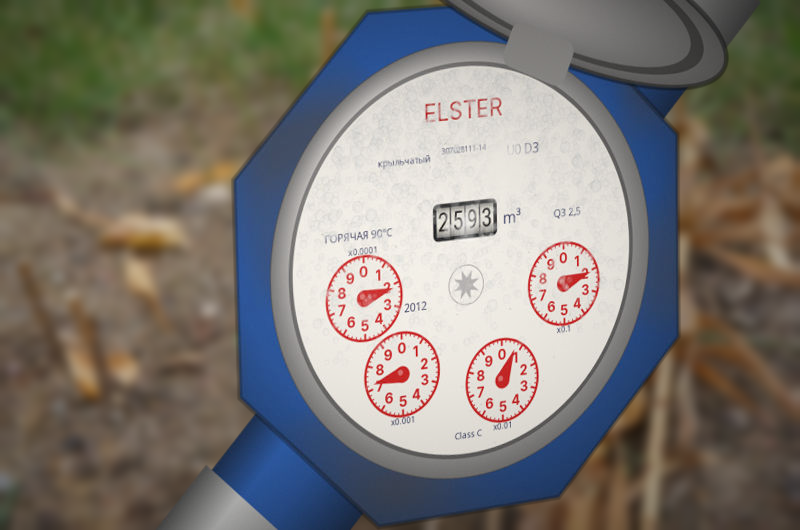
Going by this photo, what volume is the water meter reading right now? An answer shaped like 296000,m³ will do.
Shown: 2593.2072,m³
